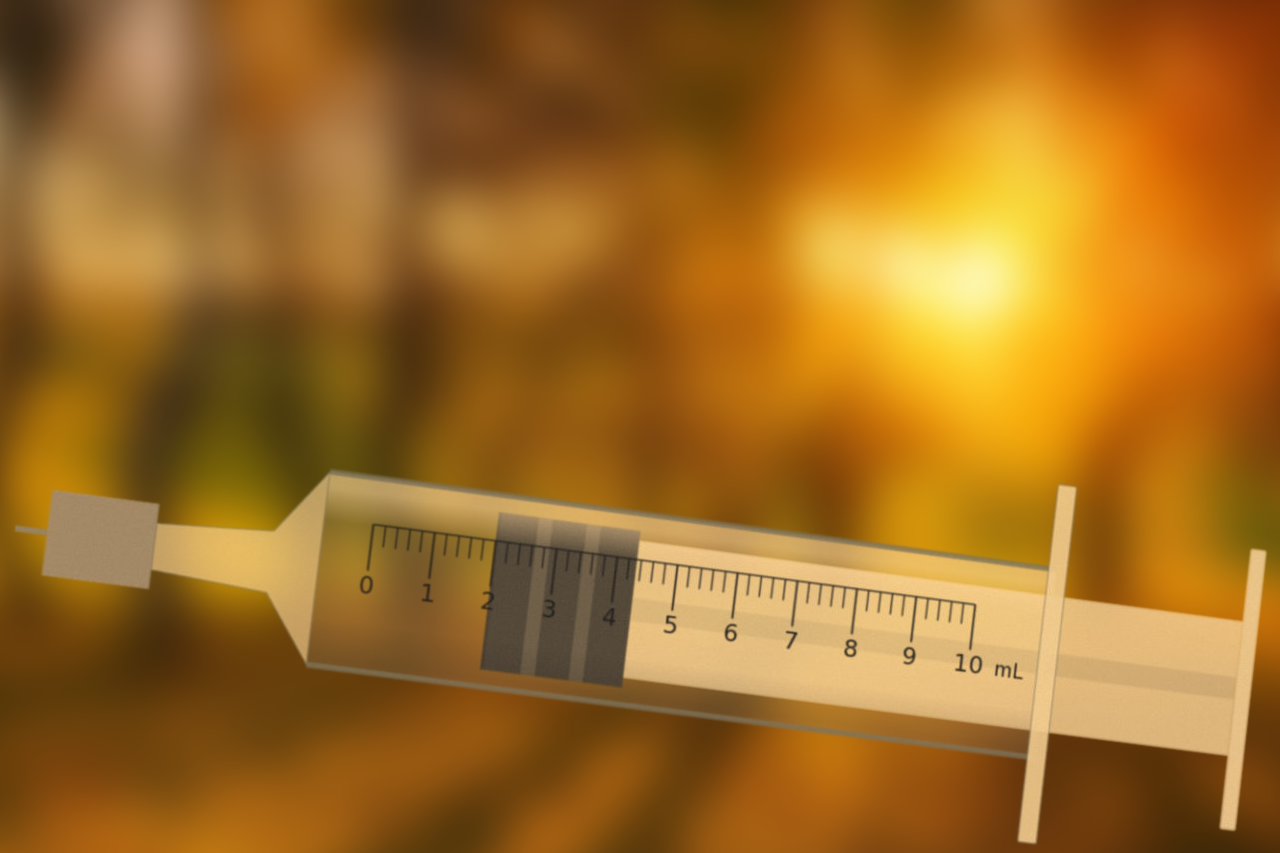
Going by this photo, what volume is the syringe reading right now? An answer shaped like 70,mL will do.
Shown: 2,mL
